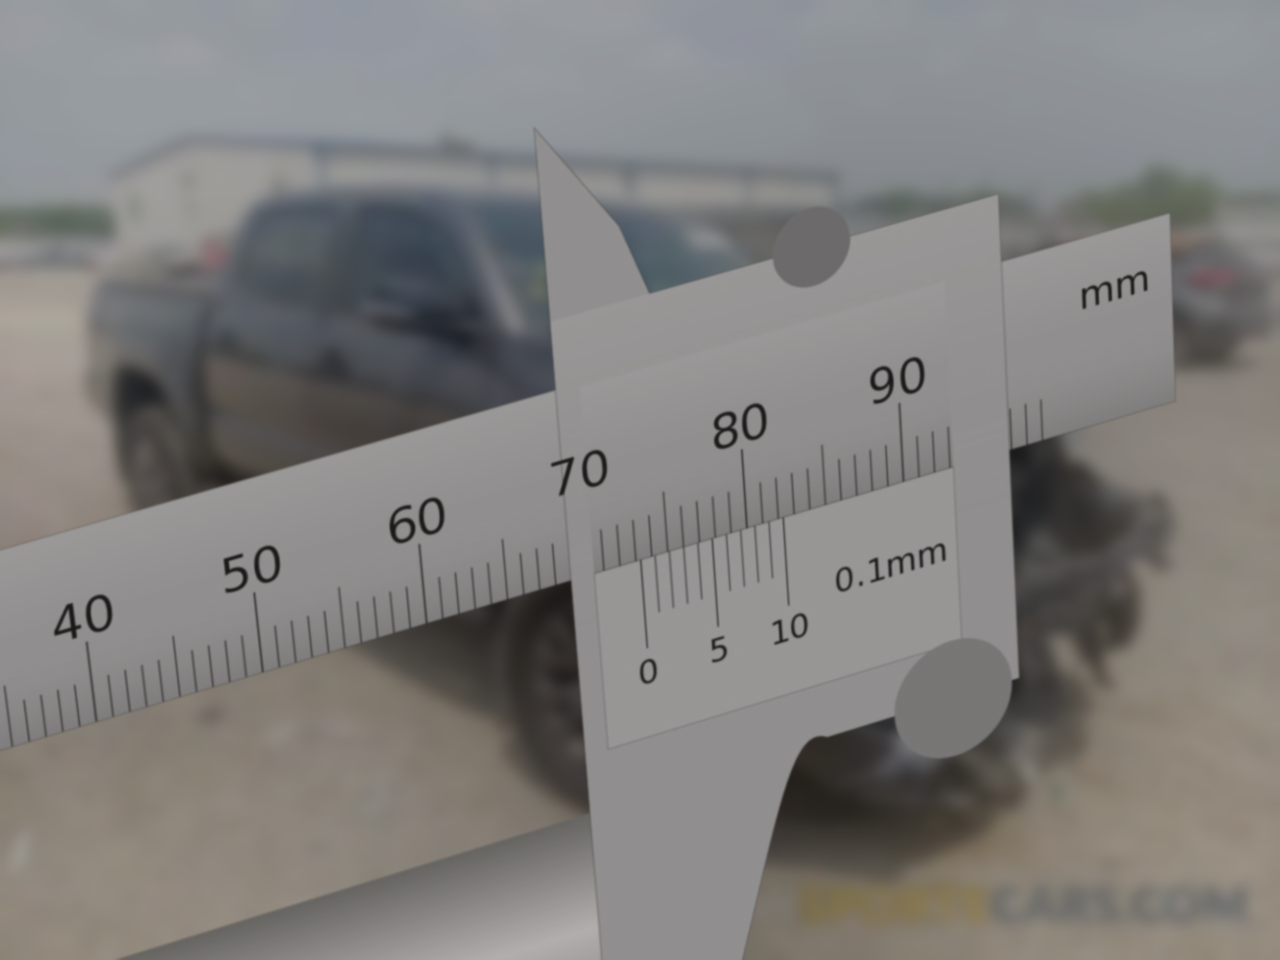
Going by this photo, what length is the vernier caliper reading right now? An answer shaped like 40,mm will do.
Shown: 73.3,mm
